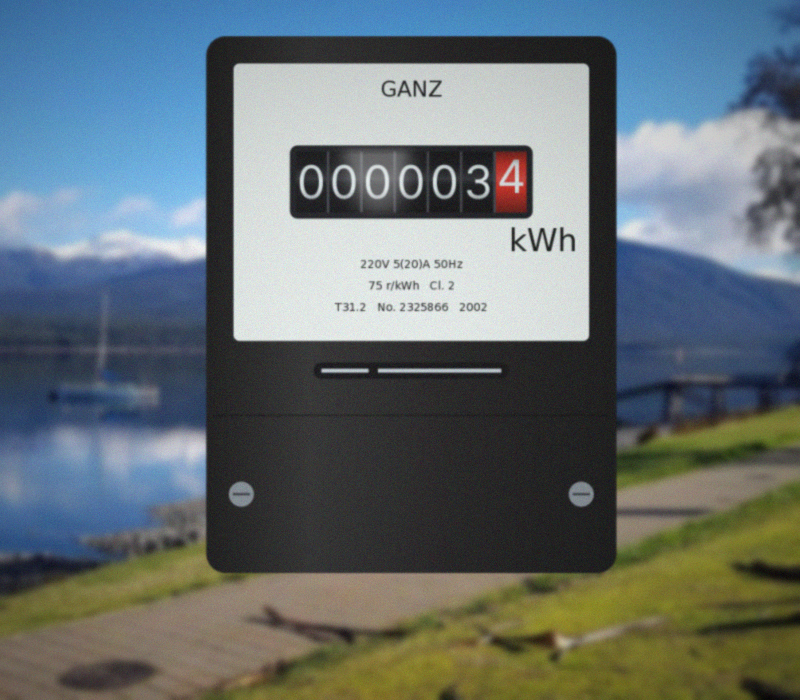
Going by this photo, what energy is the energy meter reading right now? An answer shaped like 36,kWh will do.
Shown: 3.4,kWh
